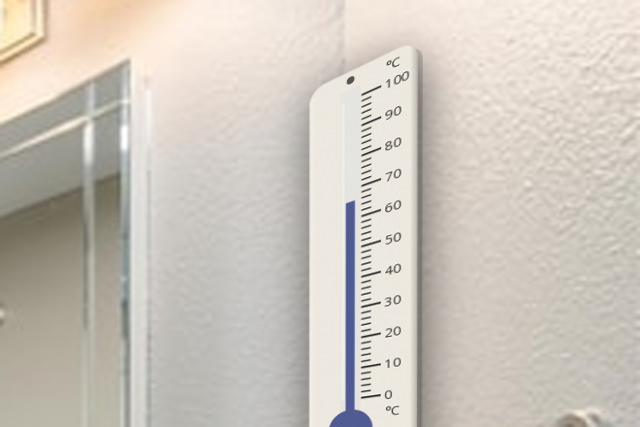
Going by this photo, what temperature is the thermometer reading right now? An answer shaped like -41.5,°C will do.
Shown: 66,°C
